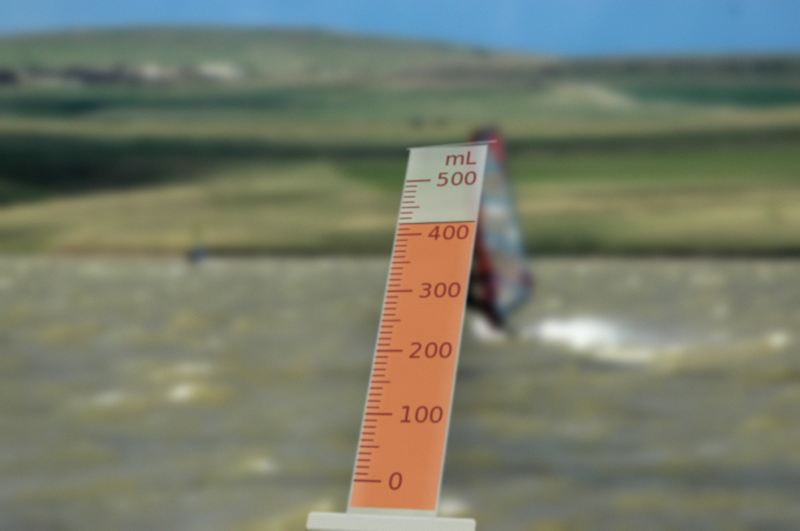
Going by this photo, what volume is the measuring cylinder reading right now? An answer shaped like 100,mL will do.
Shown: 420,mL
